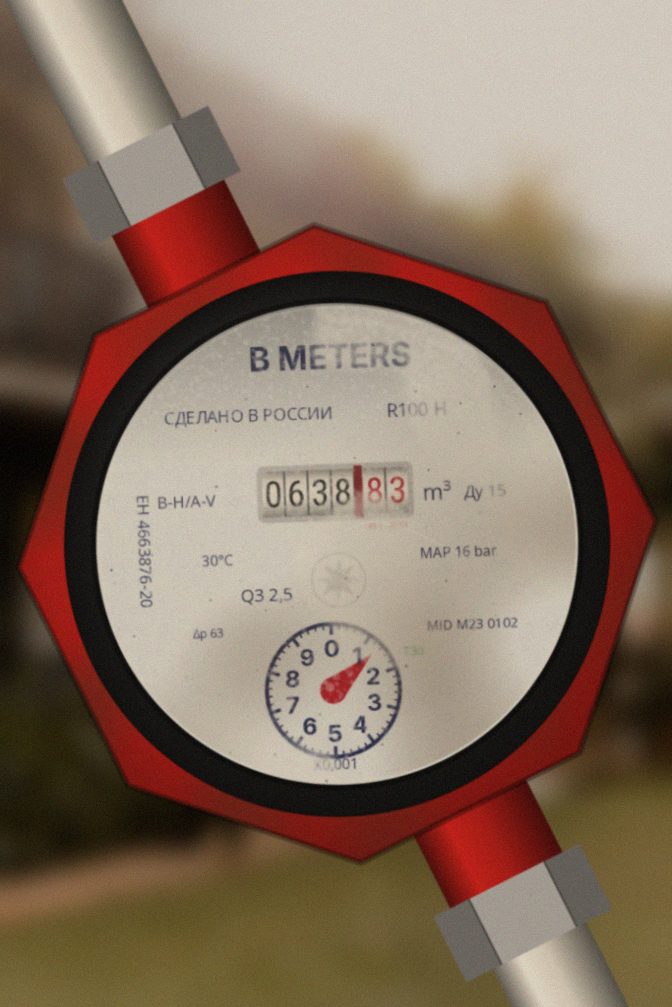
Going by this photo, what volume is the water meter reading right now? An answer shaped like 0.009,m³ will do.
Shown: 638.831,m³
